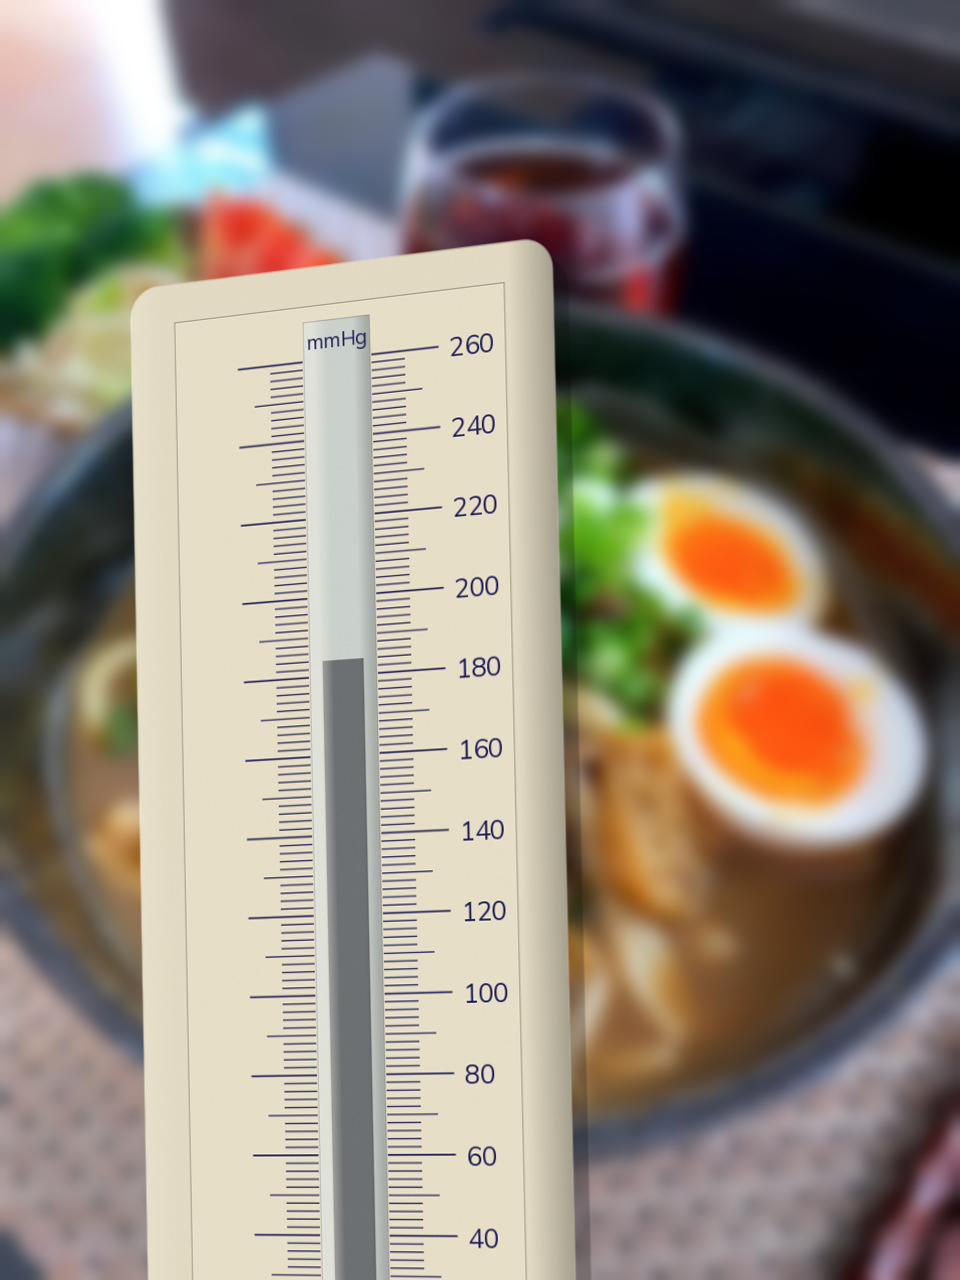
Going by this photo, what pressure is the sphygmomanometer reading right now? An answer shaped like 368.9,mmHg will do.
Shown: 184,mmHg
